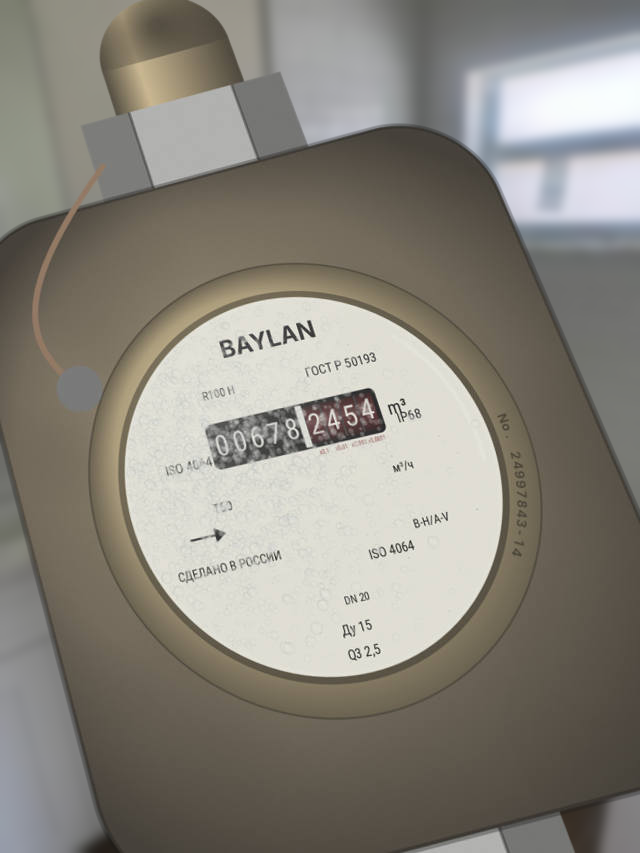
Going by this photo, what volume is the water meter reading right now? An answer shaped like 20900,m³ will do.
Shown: 678.2454,m³
